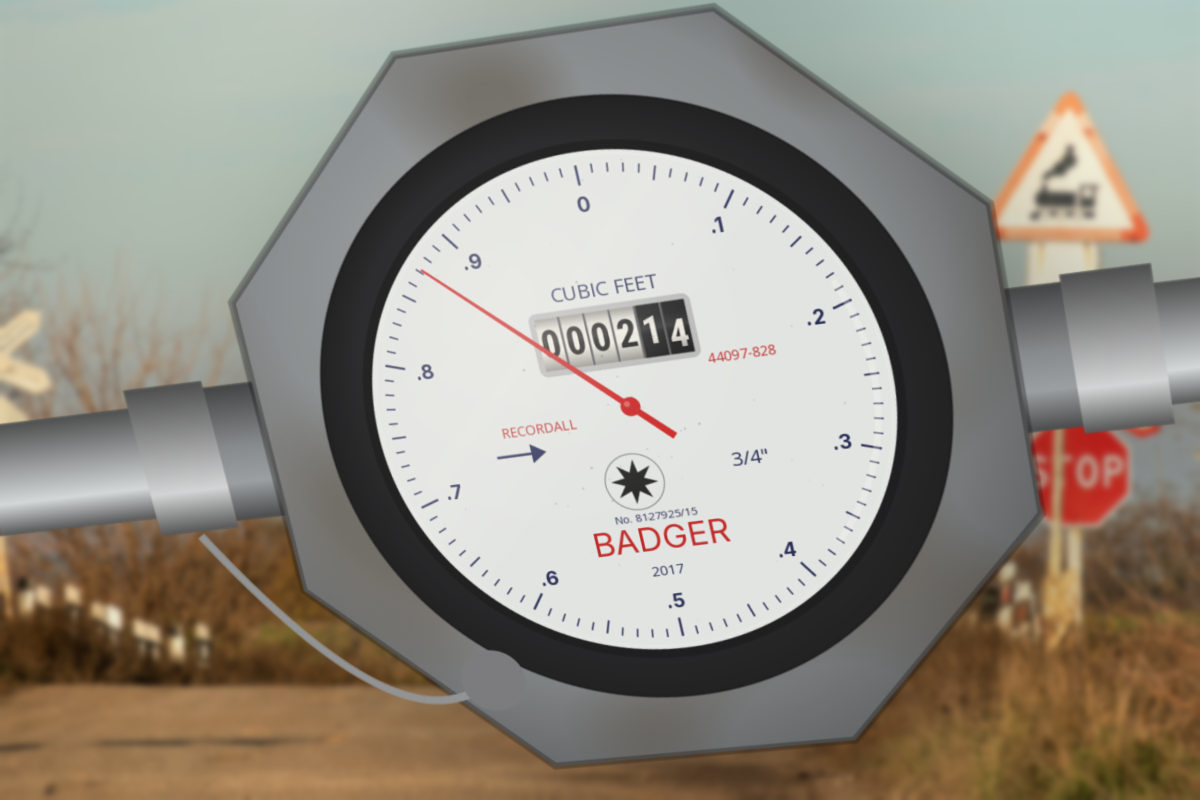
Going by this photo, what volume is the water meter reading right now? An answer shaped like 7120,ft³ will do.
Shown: 213.87,ft³
